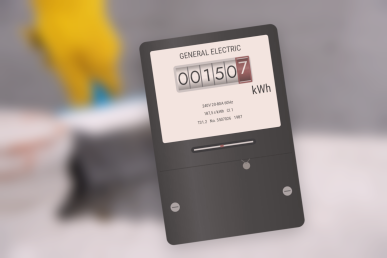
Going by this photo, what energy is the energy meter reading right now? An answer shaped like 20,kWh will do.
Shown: 150.7,kWh
